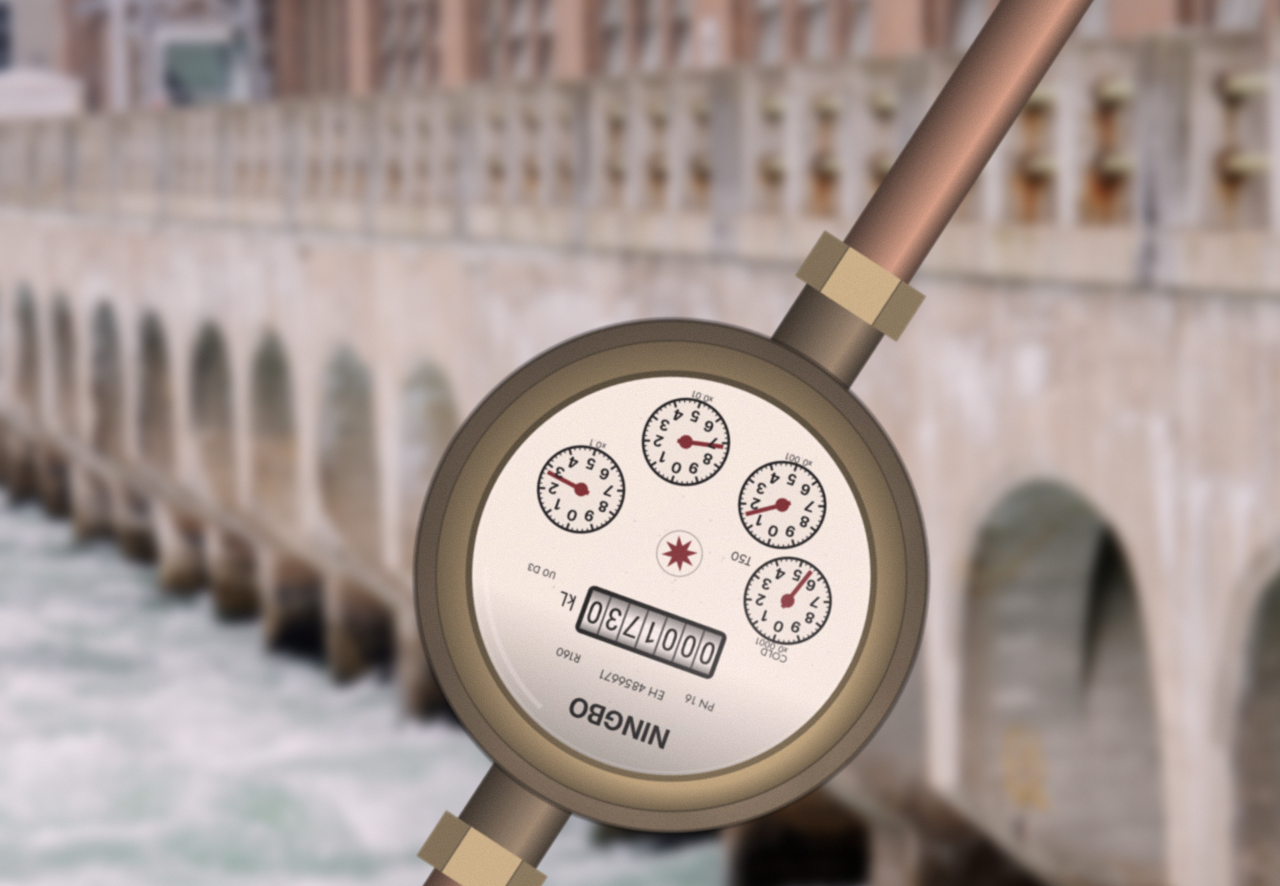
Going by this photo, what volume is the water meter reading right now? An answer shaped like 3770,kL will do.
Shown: 1730.2715,kL
